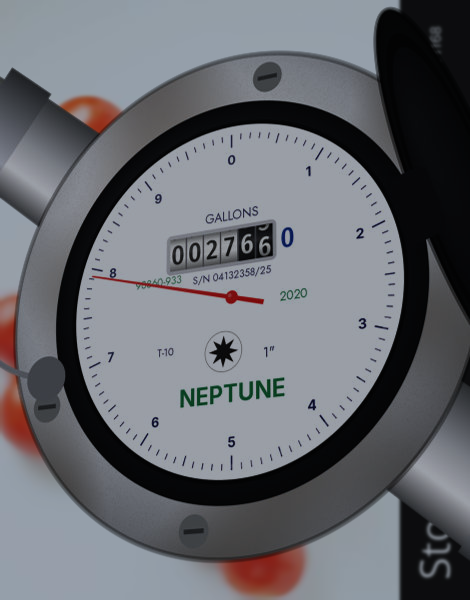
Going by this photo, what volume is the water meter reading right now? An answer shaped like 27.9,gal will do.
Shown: 27657.9,gal
